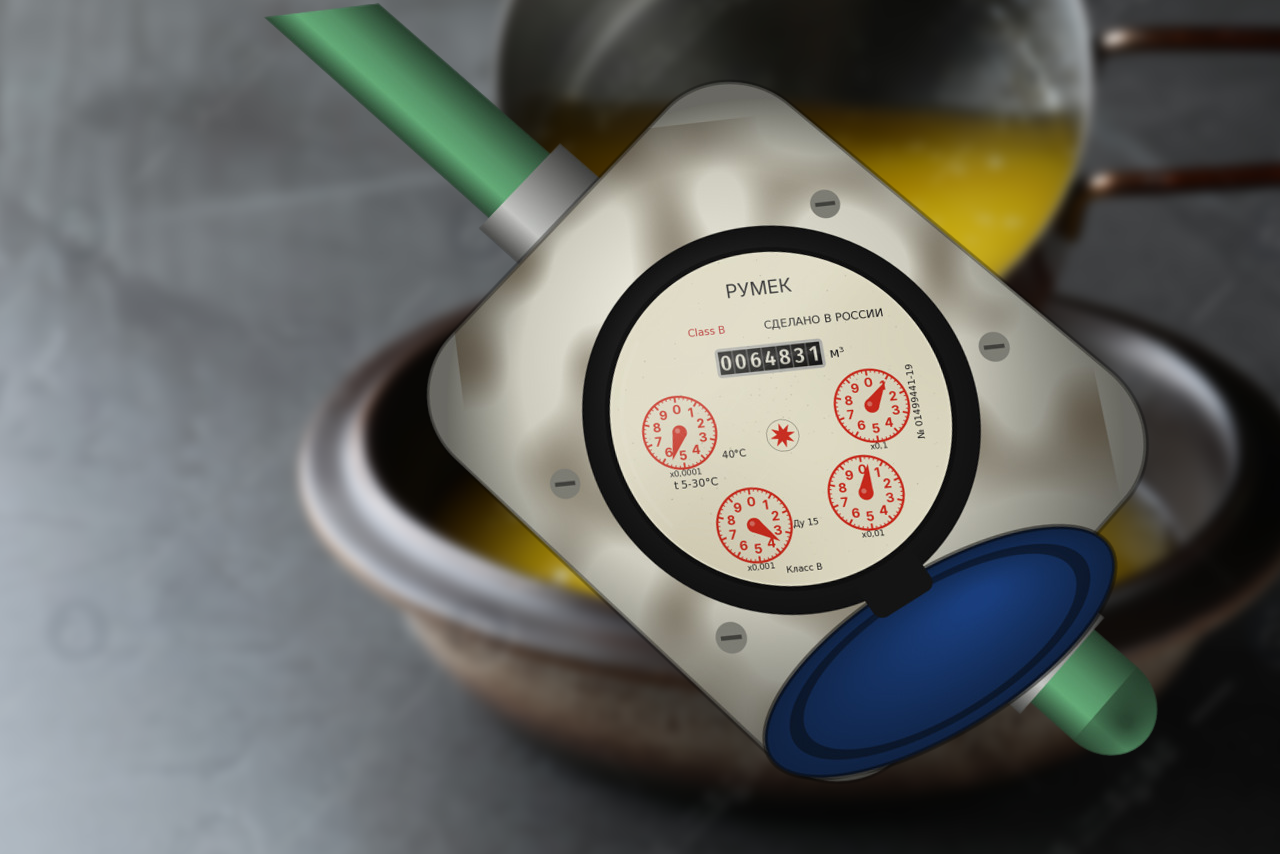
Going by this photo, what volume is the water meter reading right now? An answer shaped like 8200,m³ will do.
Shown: 64831.1035,m³
